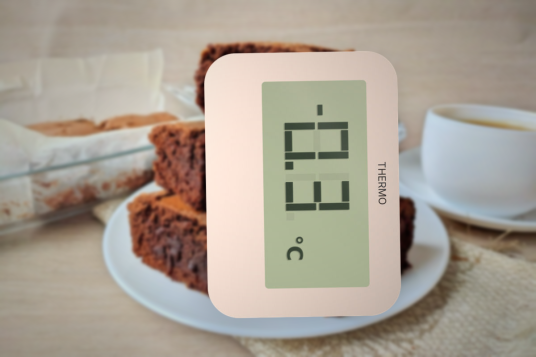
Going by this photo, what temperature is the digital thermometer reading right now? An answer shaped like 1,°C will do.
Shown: -0.3,°C
